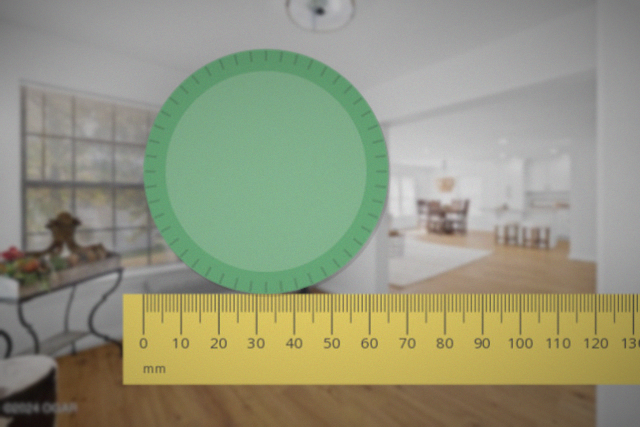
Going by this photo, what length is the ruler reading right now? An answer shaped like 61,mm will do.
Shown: 65,mm
